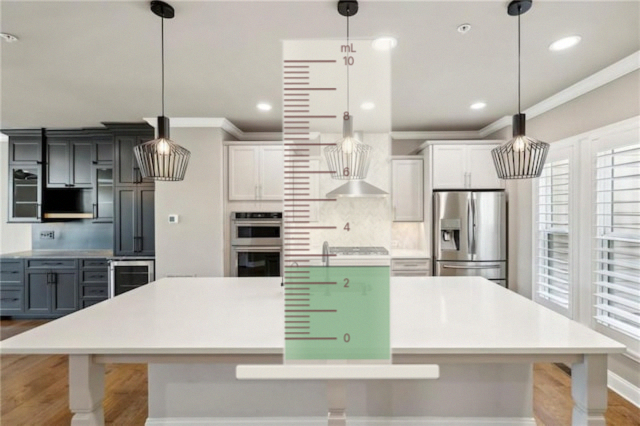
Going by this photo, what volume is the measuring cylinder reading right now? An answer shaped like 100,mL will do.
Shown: 2.6,mL
